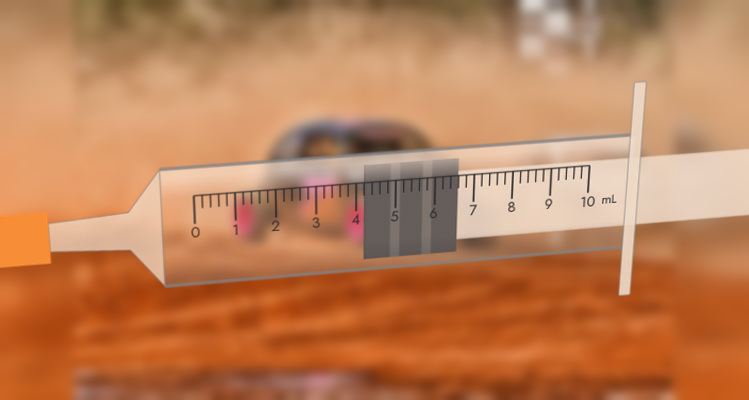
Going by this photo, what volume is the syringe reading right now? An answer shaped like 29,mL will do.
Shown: 4.2,mL
